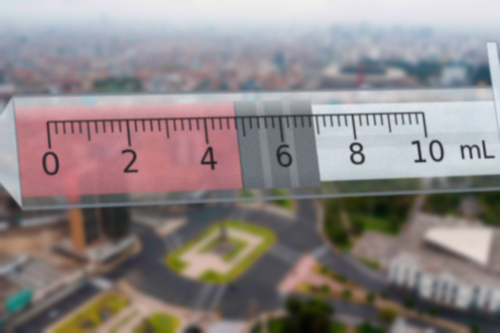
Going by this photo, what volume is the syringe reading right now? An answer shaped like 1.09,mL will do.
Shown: 4.8,mL
